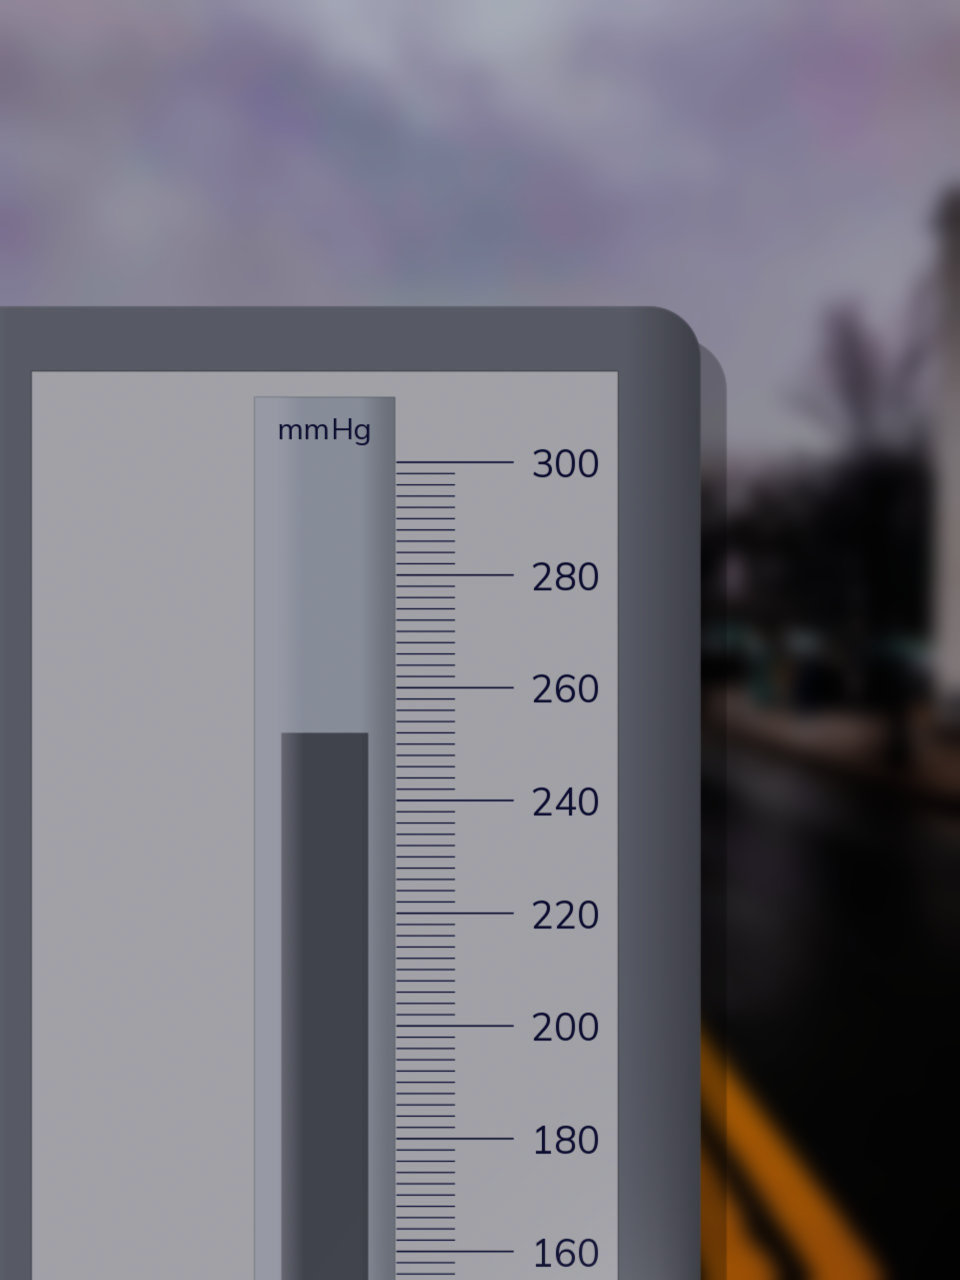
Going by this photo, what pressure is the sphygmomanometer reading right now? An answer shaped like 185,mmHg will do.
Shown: 252,mmHg
